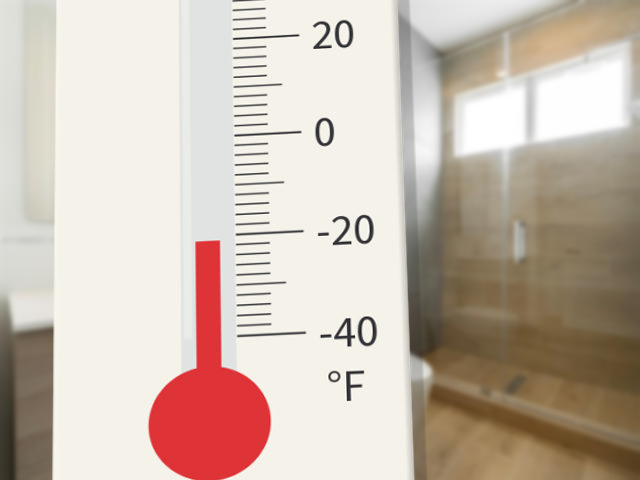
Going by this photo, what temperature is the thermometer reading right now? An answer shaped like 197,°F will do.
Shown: -21,°F
